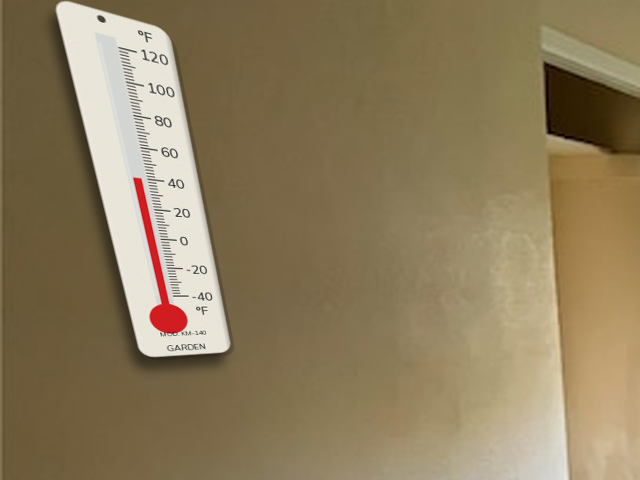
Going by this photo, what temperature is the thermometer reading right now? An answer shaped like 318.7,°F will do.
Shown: 40,°F
